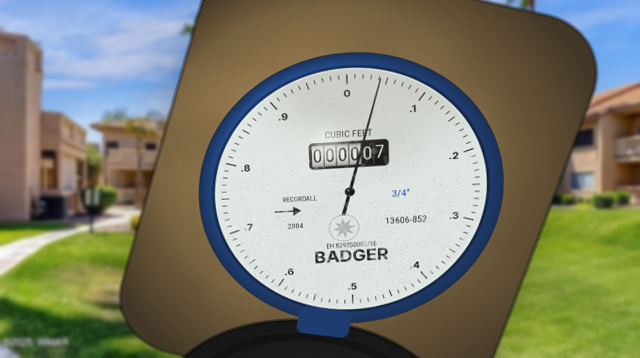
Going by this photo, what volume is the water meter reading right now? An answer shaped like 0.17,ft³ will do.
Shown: 7.04,ft³
